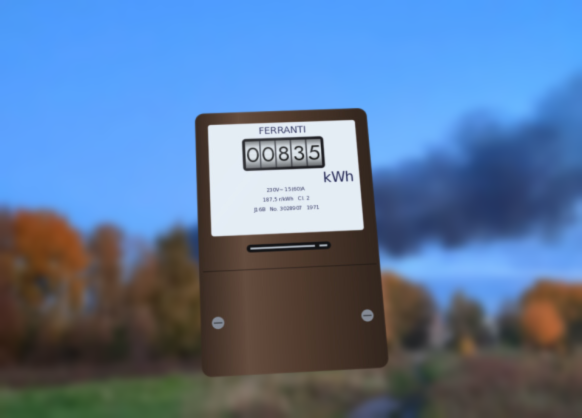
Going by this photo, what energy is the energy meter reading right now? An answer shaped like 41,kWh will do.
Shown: 835,kWh
